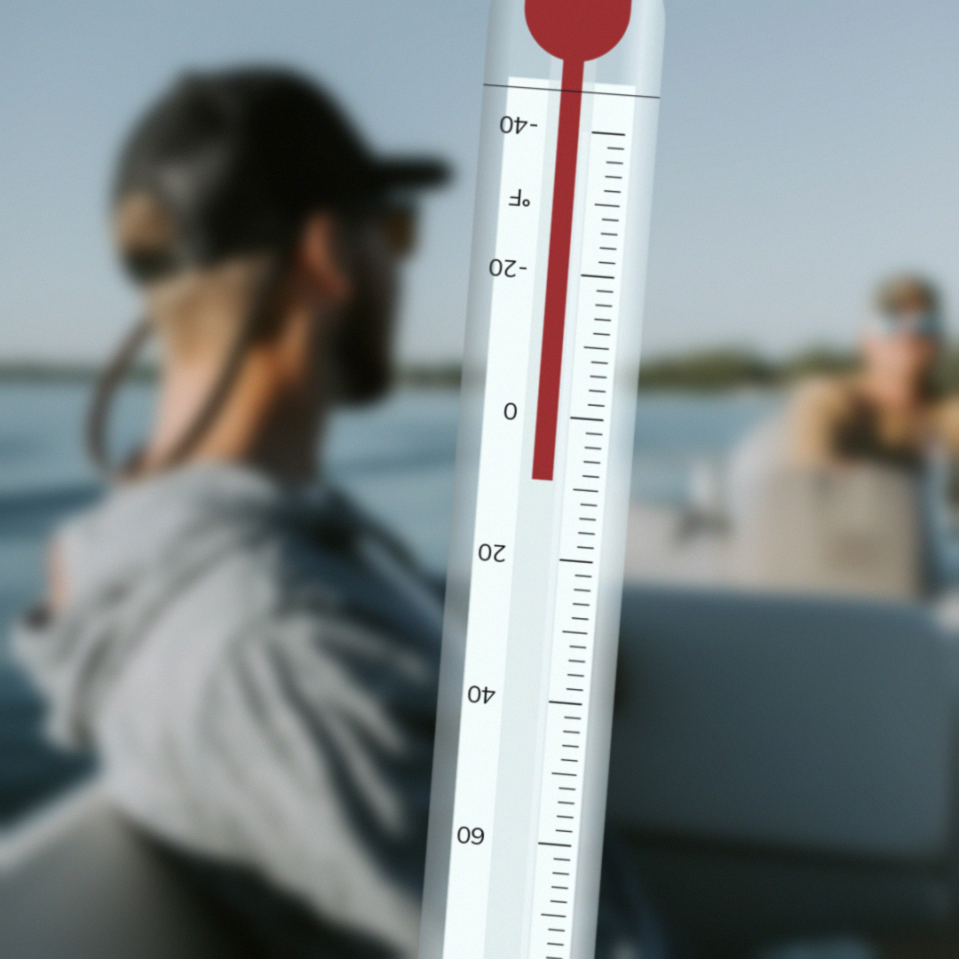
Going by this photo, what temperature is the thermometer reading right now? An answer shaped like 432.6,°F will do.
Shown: 9,°F
